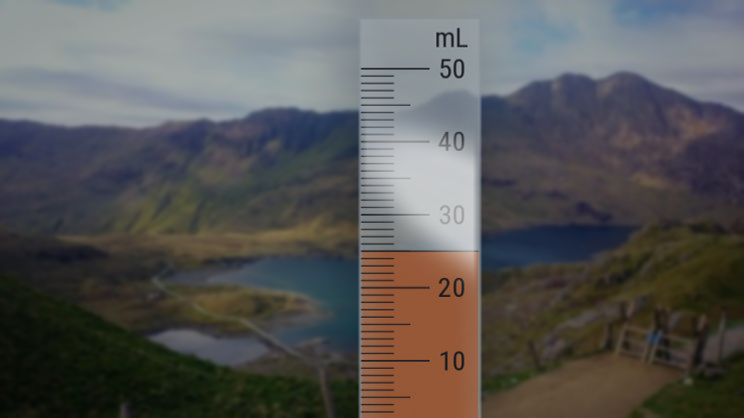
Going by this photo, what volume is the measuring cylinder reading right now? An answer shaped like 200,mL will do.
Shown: 25,mL
